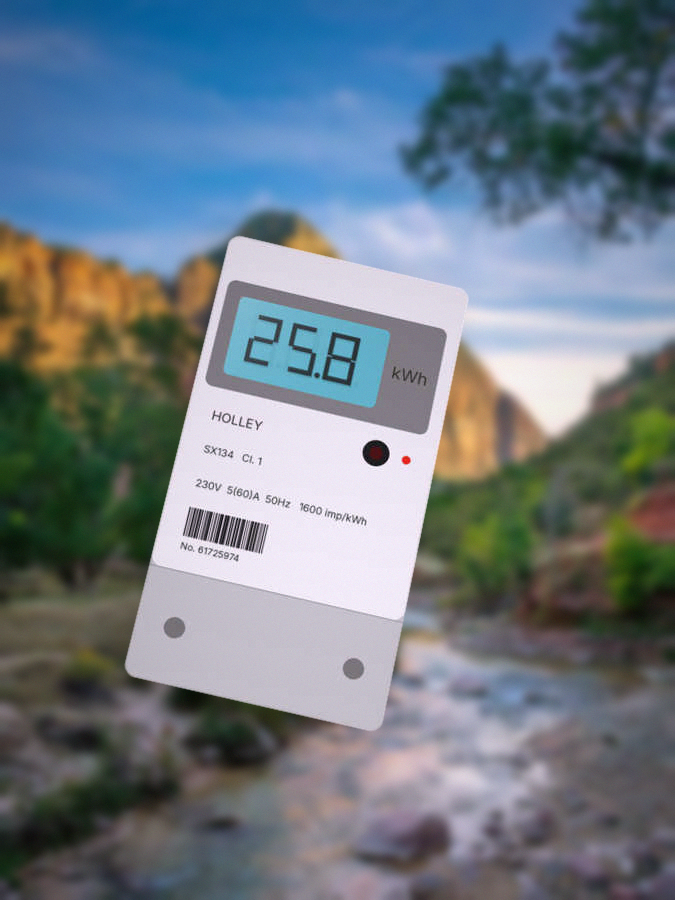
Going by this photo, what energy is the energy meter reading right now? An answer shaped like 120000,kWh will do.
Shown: 25.8,kWh
